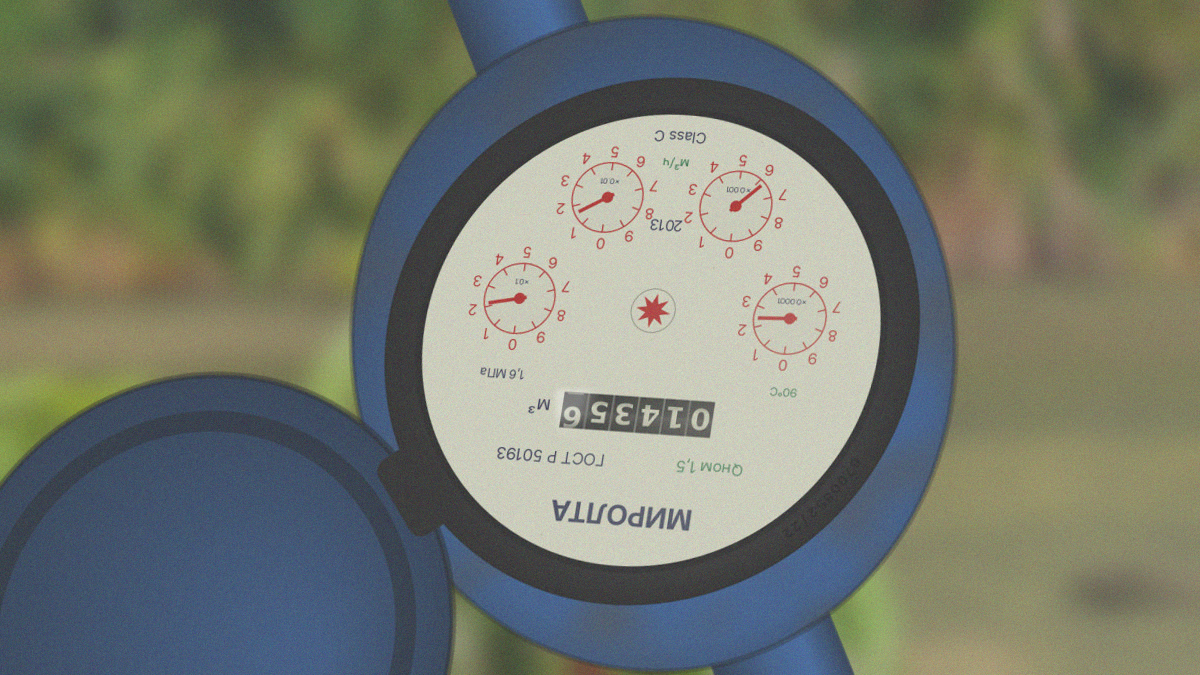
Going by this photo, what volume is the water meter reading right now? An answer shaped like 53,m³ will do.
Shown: 14356.2162,m³
